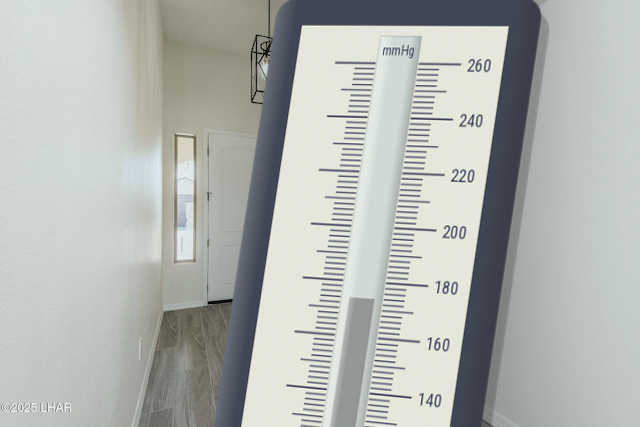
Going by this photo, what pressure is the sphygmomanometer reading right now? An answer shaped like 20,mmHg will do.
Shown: 174,mmHg
